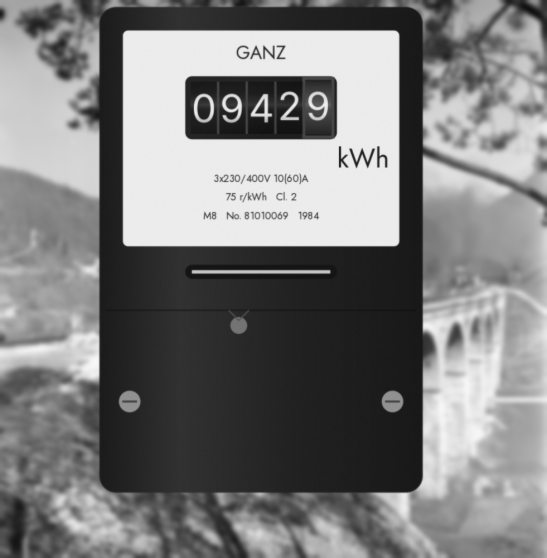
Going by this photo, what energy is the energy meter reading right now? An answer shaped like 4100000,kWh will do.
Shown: 942.9,kWh
